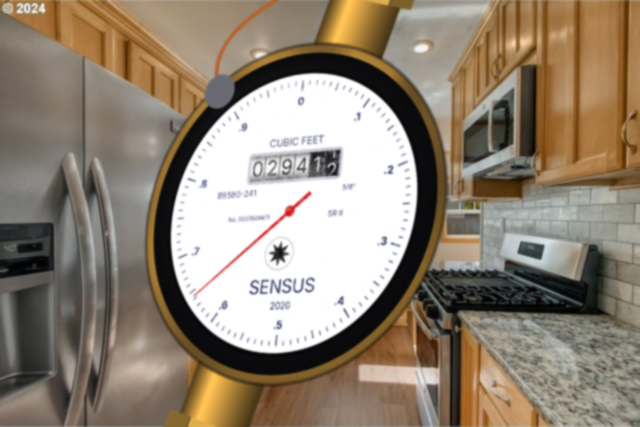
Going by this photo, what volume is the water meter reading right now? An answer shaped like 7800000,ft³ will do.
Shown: 29411.64,ft³
